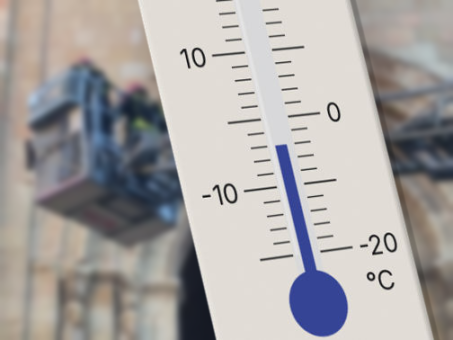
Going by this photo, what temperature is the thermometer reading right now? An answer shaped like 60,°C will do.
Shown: -4,°C
